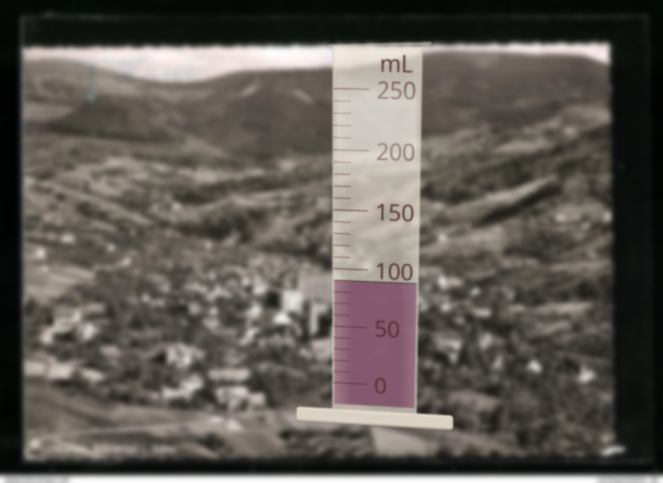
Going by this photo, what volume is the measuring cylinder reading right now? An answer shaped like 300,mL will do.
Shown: 90,mL
